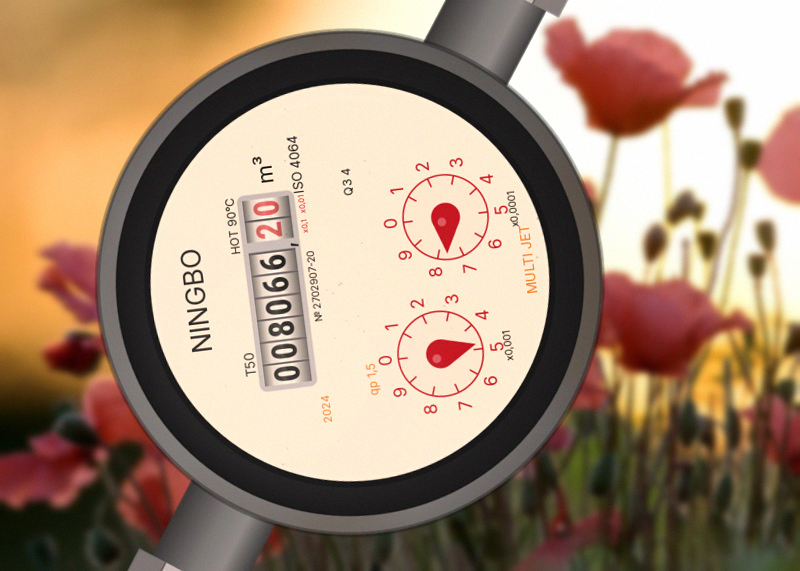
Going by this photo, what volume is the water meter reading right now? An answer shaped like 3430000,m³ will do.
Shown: 8066.2047,m³
